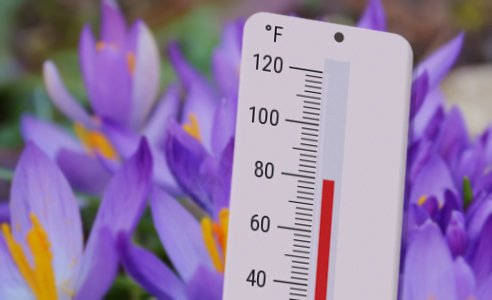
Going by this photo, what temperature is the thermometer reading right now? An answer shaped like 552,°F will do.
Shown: 80,°F
